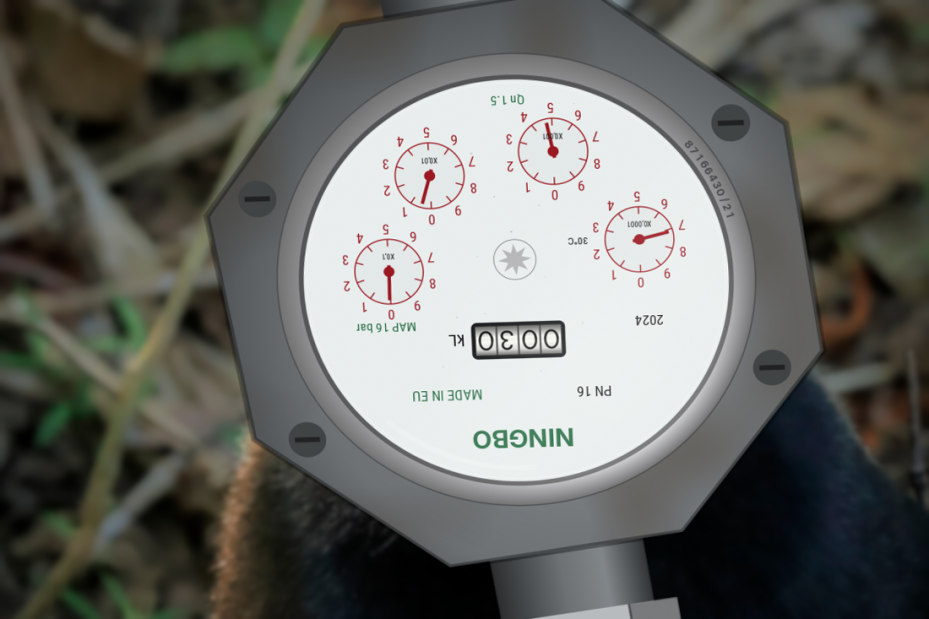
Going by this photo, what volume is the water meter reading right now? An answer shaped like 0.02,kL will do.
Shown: 30.0047,kL
